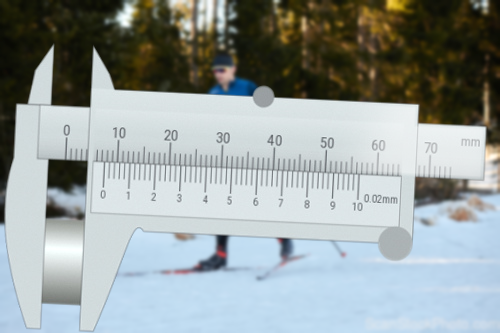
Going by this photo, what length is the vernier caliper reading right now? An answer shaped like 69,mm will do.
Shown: 7.5,mm
